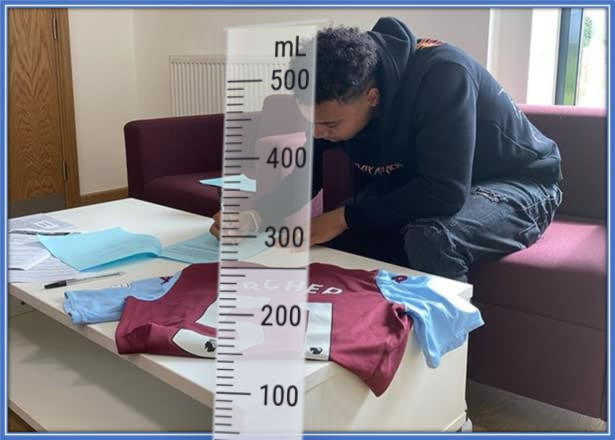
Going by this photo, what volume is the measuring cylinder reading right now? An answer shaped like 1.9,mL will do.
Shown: 260,mL
